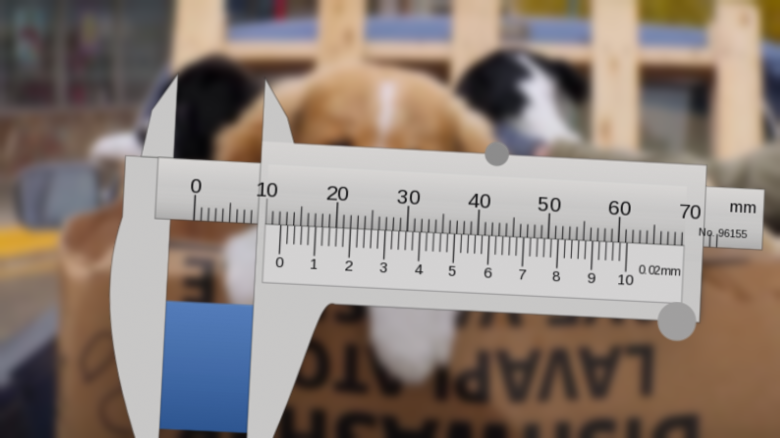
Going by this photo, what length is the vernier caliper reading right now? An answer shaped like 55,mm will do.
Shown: 12.2,mm
